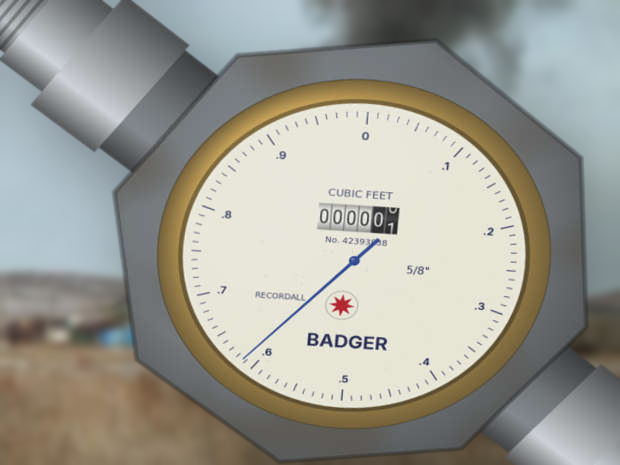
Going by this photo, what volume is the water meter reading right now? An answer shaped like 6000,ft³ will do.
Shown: 0.61,ft³
